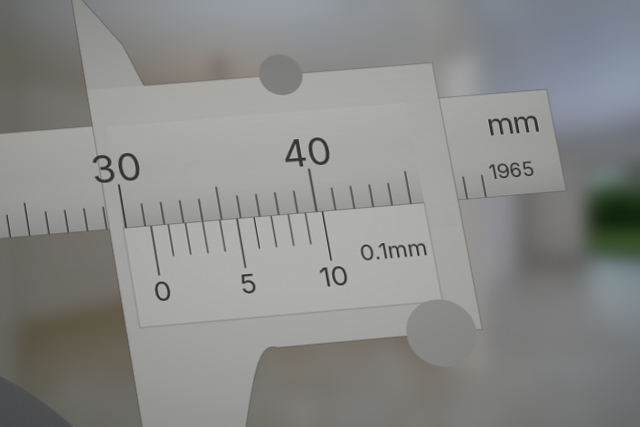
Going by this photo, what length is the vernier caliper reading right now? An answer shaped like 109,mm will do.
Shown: 31.3,mm
